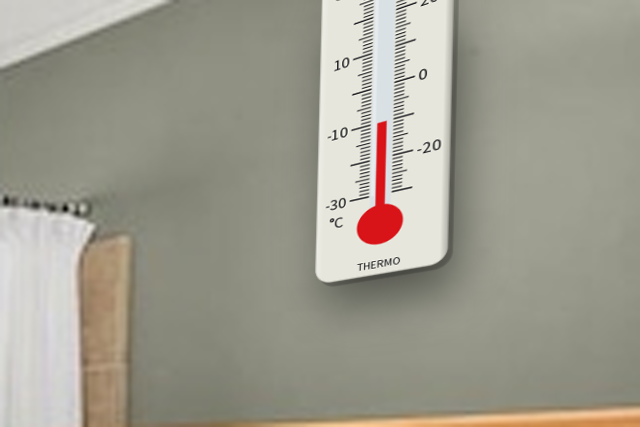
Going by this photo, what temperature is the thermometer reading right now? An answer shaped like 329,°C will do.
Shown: -10,°C
